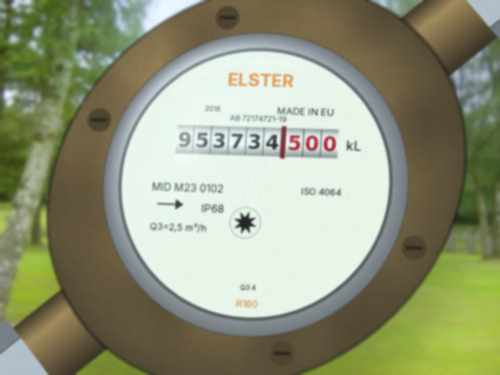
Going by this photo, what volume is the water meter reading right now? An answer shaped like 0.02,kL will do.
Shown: 953734.500,kL
